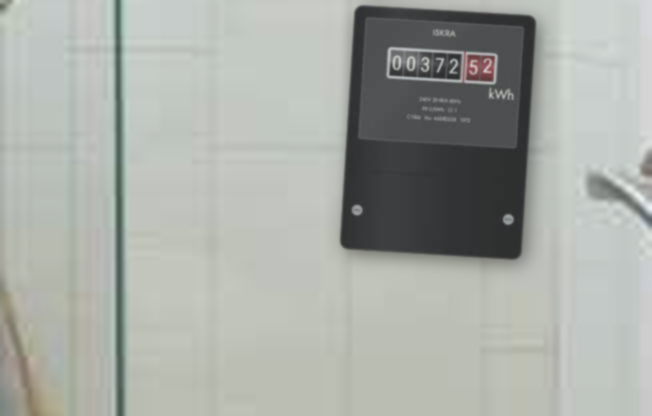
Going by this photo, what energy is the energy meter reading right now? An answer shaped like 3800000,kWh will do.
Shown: 372.52,kWh
